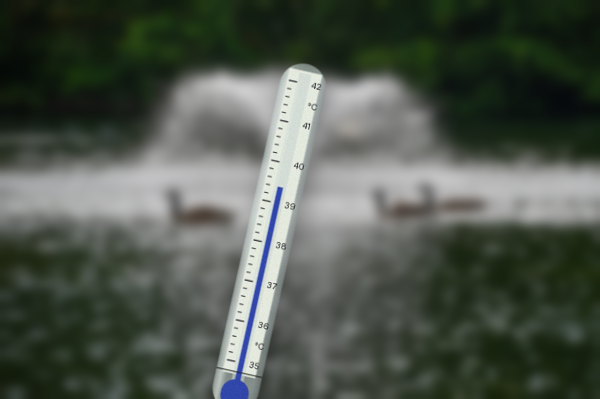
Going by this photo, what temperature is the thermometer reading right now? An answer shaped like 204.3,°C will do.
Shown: 39.4,°C
